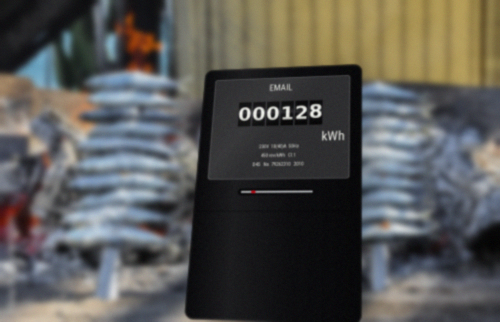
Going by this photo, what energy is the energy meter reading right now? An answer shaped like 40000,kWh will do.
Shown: 128,kWh
